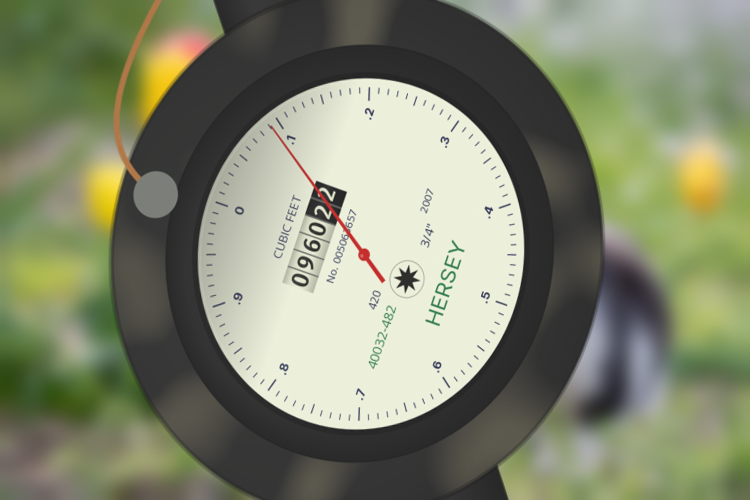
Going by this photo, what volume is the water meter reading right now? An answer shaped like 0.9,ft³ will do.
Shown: 96022.09,ft³
